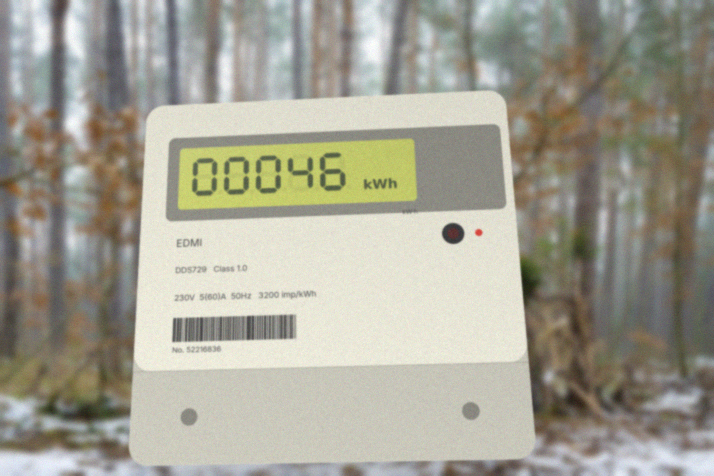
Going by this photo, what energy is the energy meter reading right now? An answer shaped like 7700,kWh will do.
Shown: 46,kWh
